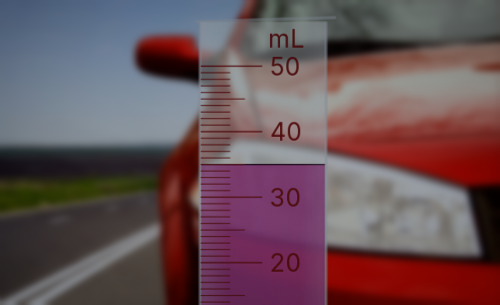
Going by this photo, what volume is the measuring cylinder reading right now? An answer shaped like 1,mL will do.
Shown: 35,mL
